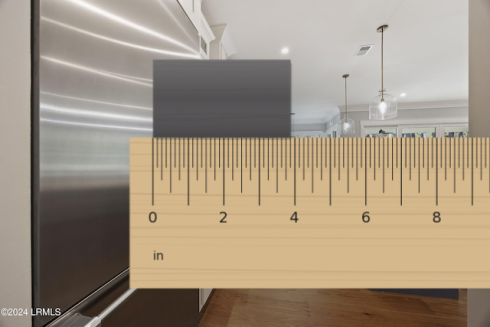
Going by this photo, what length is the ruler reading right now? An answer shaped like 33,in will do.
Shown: 3.875,in
